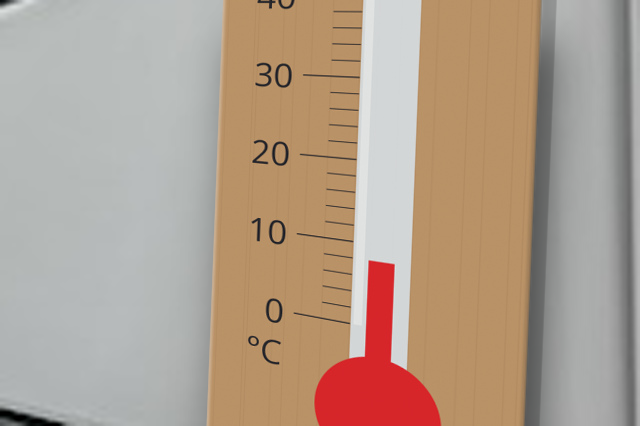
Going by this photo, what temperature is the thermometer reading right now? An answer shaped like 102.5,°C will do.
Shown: 8,°C
